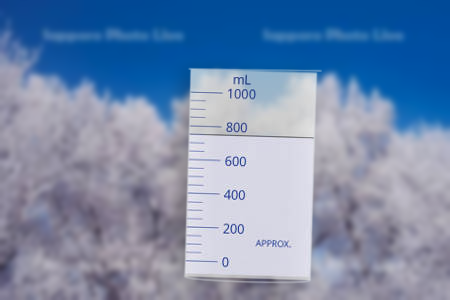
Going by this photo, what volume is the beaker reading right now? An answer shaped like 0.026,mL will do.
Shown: 750,mL
